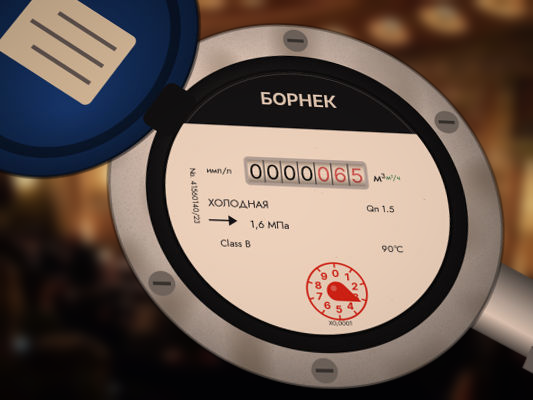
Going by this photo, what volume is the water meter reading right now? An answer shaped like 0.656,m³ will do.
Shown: 0.0653,m³
